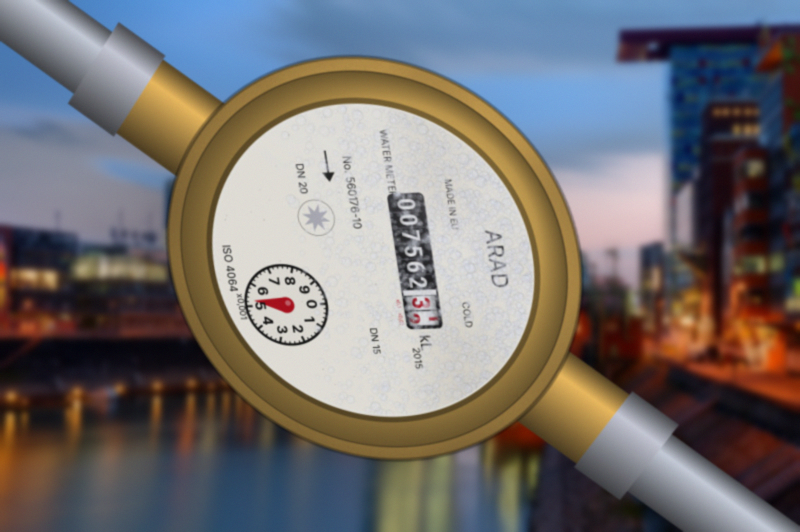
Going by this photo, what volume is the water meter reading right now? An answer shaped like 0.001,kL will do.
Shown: 7562.315,kL
